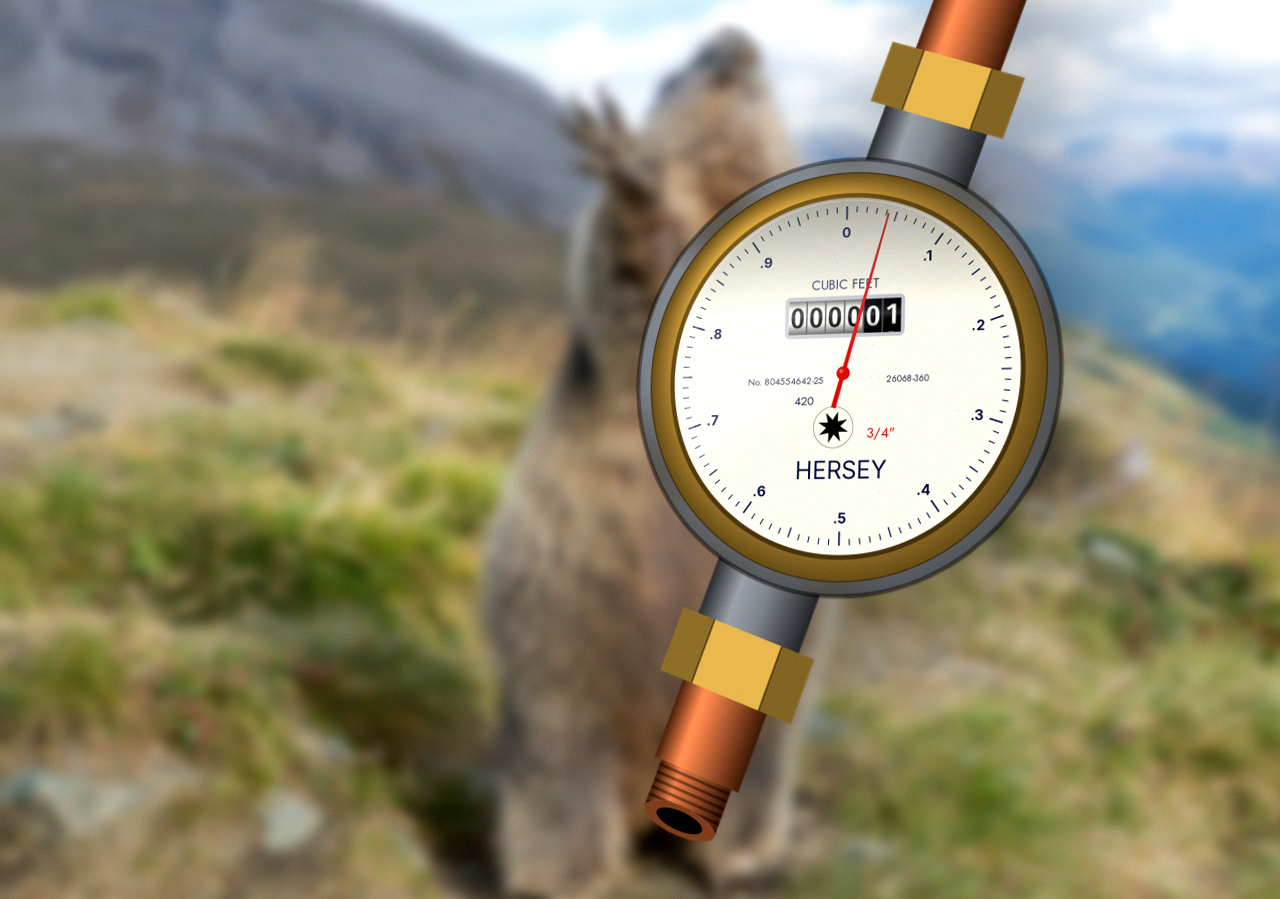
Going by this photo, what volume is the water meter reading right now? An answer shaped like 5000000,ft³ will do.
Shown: 1.04,ft³
